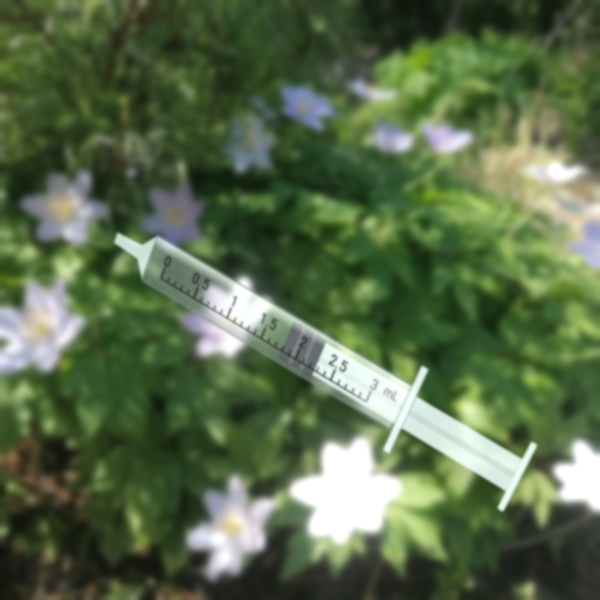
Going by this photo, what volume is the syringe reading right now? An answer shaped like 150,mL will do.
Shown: 1.8,mL
